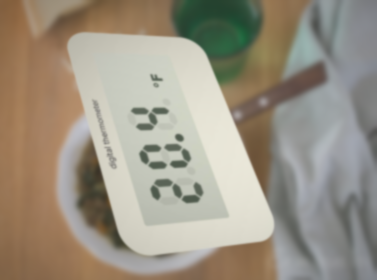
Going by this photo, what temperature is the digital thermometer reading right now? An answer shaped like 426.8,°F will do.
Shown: 20.4,°F
